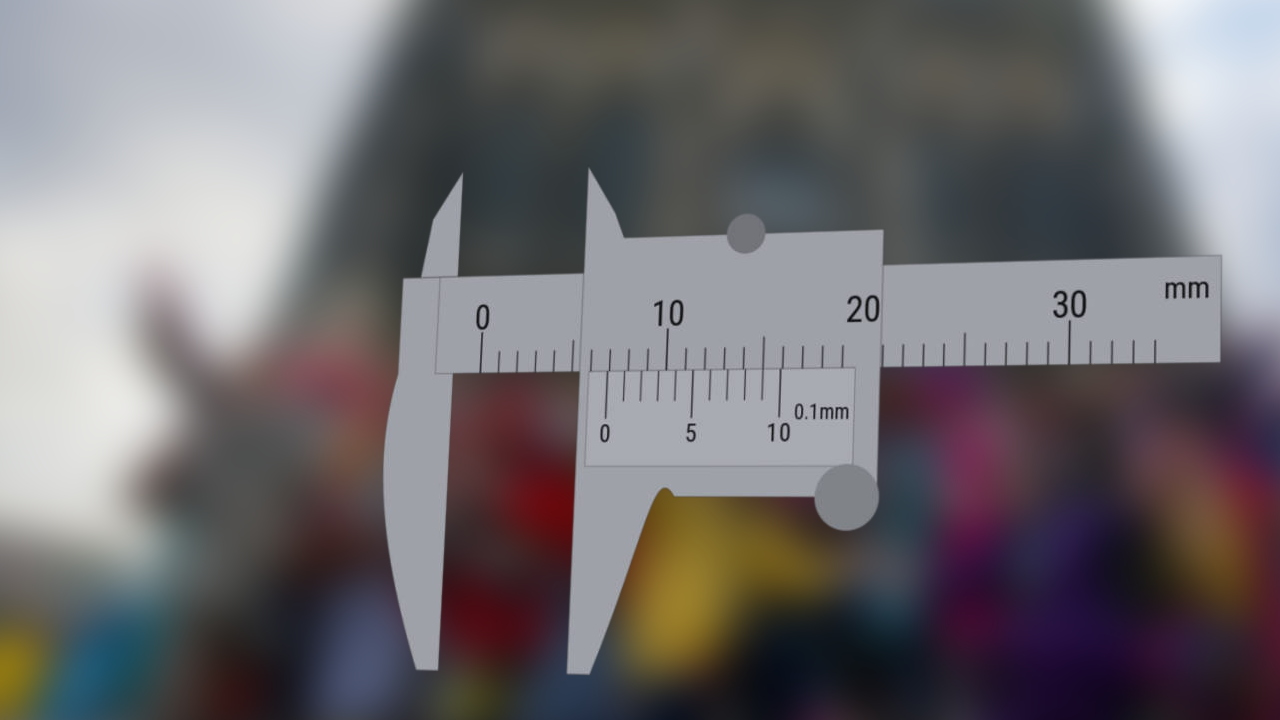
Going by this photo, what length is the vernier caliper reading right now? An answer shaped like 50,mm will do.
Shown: 6.9,mm
